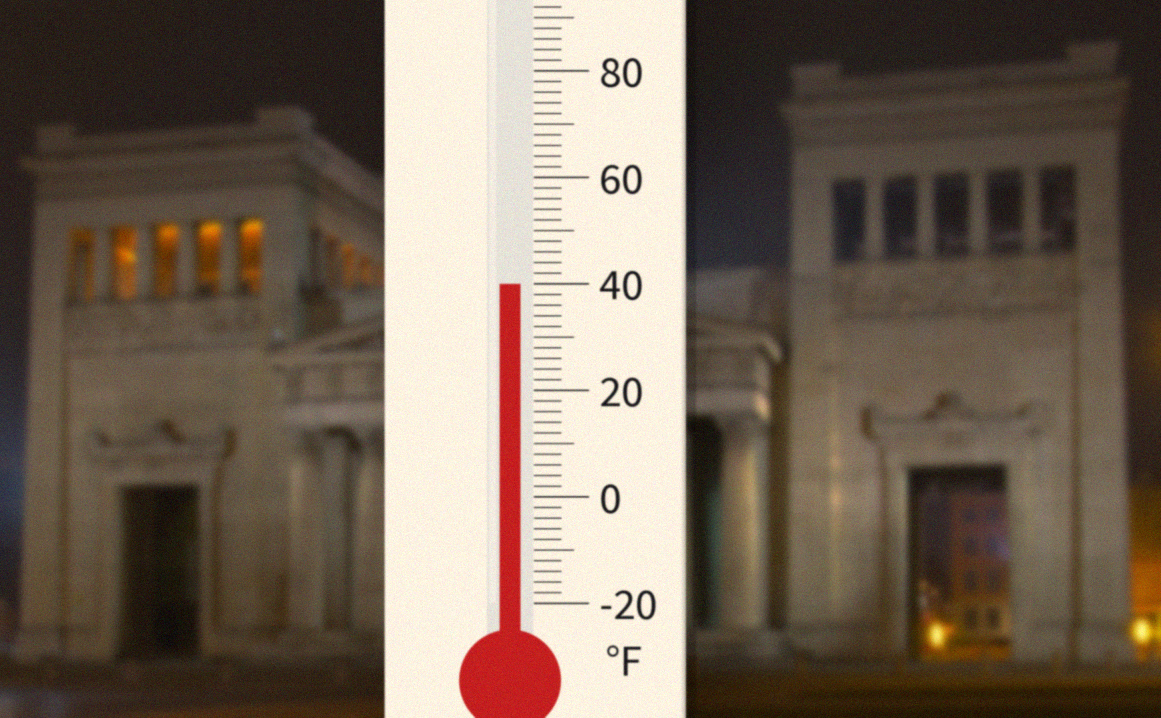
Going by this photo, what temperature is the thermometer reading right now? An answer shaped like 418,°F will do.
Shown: 40,°F
